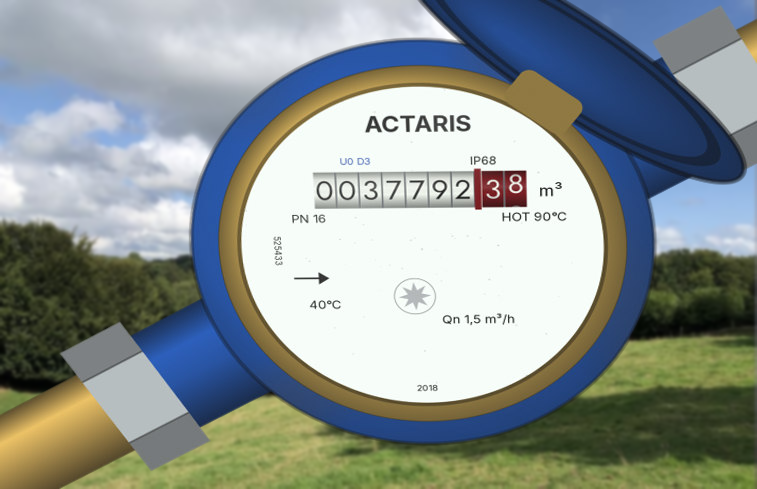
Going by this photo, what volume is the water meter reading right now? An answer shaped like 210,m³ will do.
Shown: 37792.38,m³
